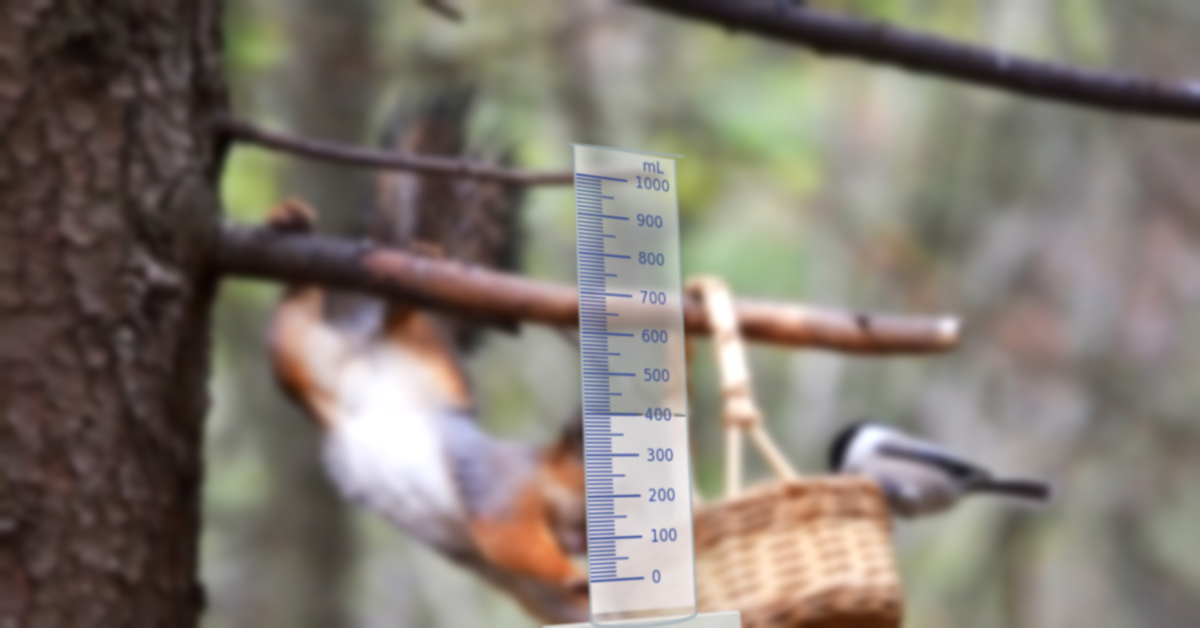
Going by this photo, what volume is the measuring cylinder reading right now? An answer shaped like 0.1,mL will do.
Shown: 400,mL
